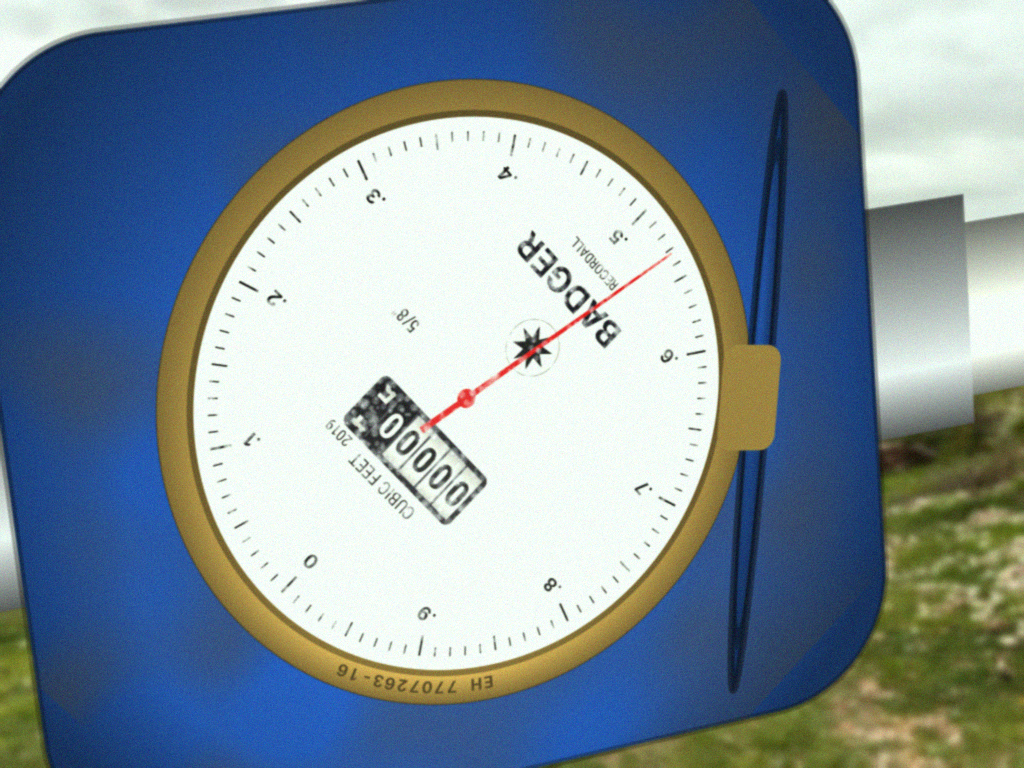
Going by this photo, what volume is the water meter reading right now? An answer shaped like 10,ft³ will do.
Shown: 4.53,ft³
